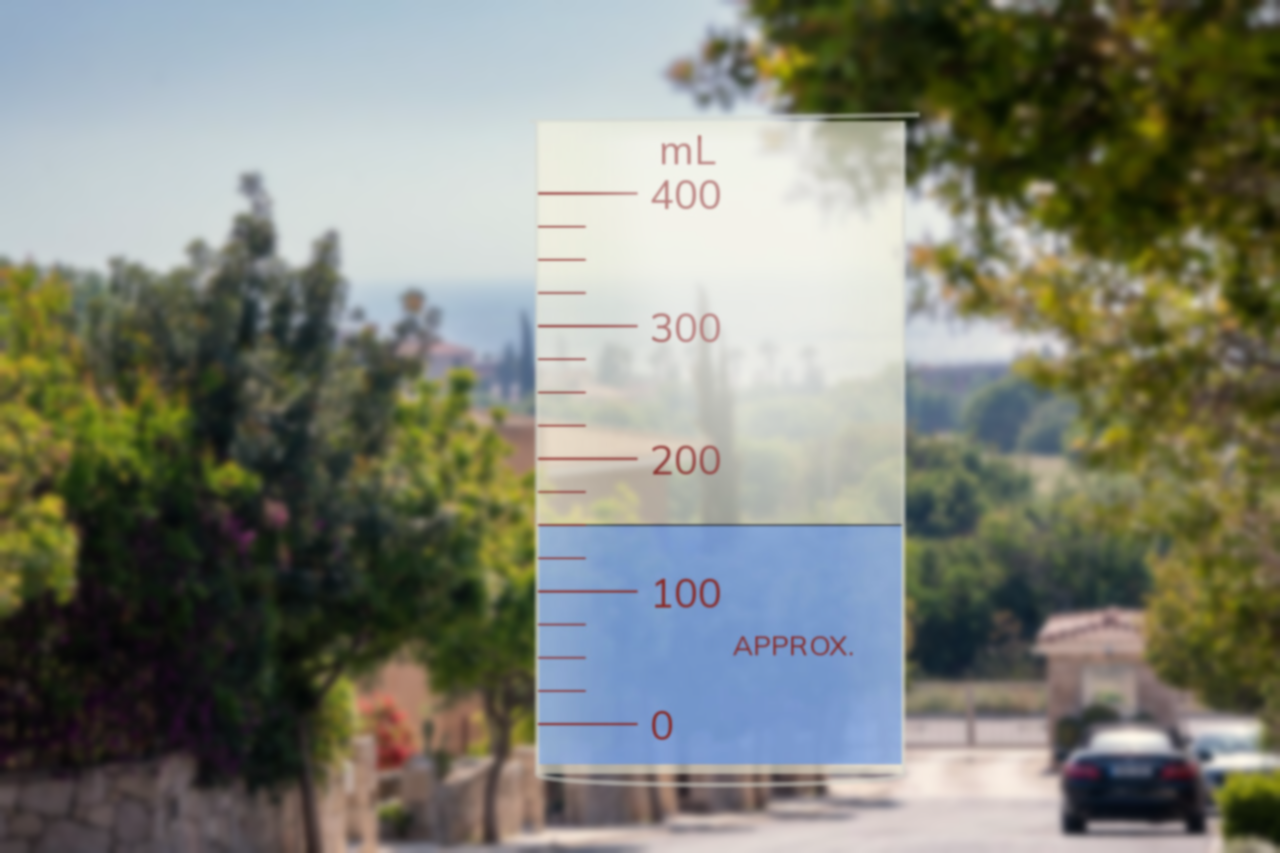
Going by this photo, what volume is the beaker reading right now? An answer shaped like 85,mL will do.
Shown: 150,mL
